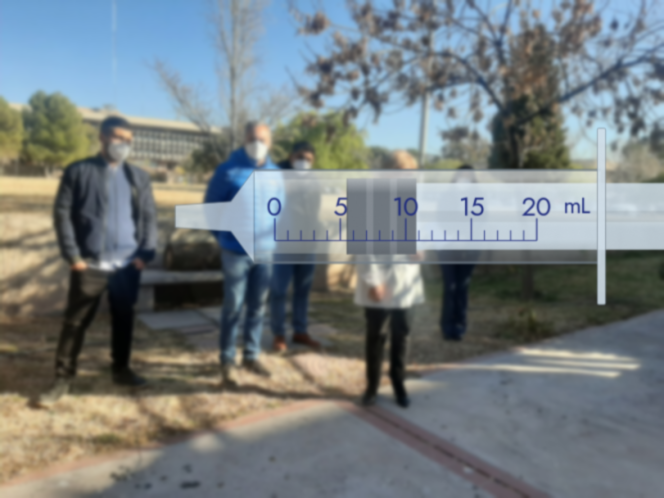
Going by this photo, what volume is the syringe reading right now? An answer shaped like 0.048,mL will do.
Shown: 5.5,mL
